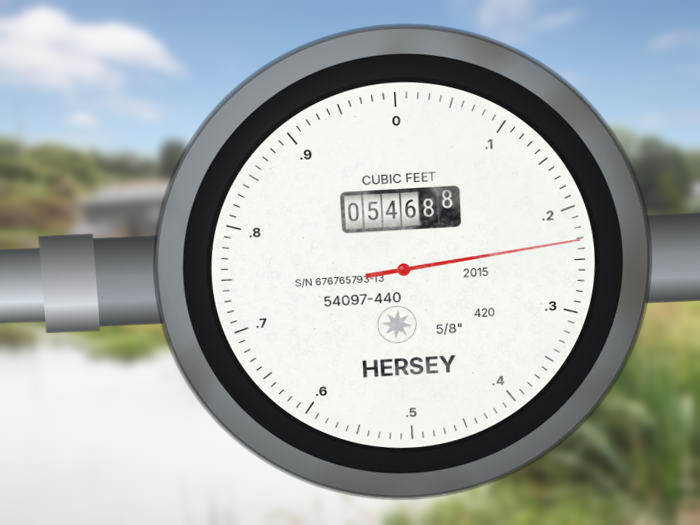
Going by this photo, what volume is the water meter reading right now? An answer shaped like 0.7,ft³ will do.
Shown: 54688.23,ft³
